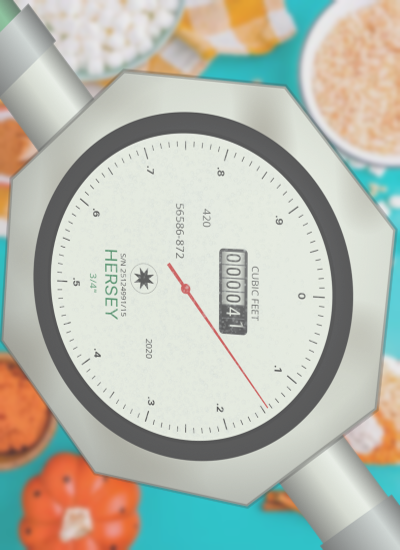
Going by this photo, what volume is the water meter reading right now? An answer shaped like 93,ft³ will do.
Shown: 41.14,ft³
